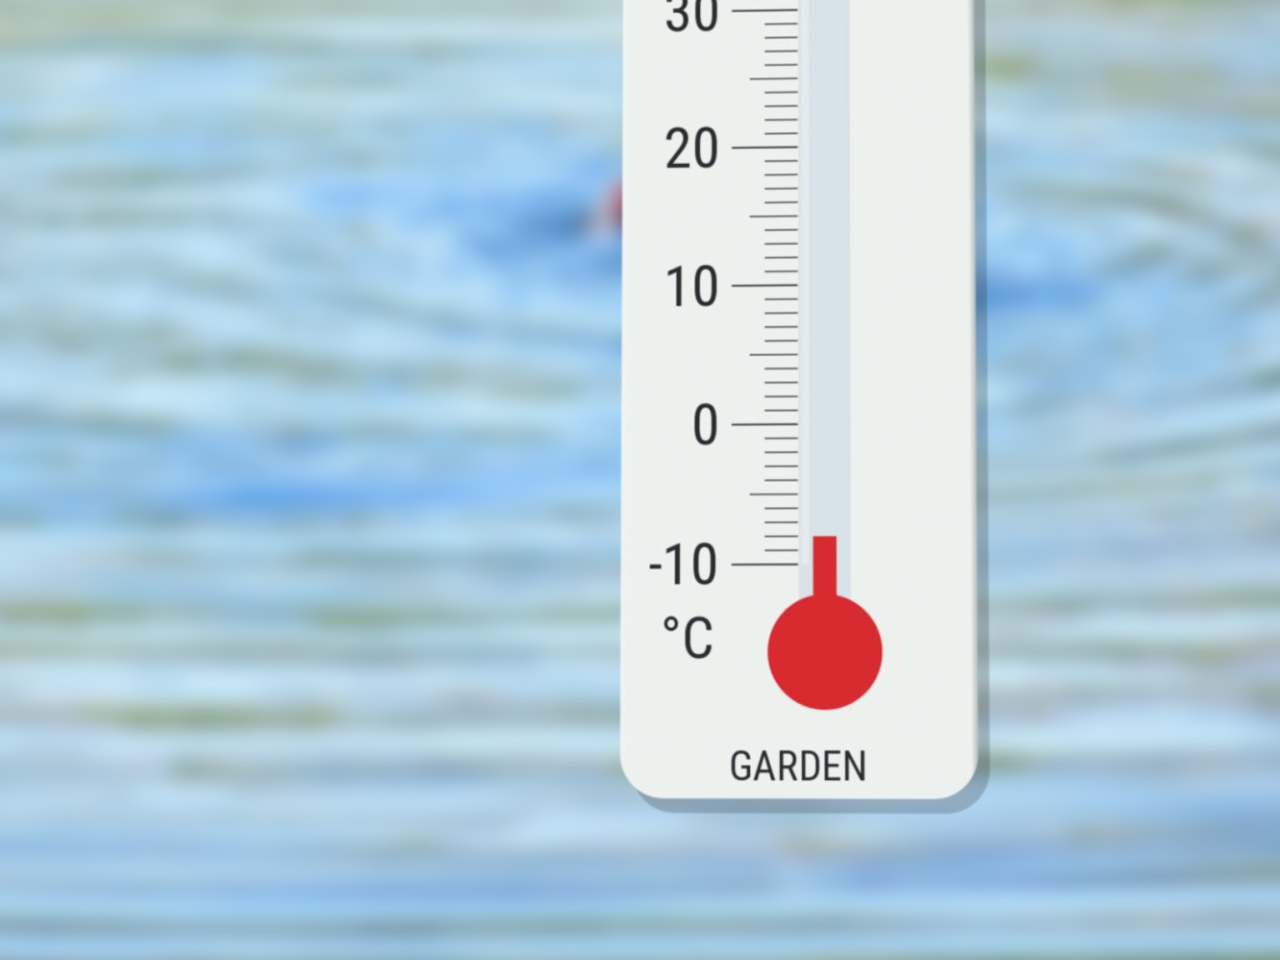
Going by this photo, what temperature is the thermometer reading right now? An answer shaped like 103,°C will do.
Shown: -8,°C
